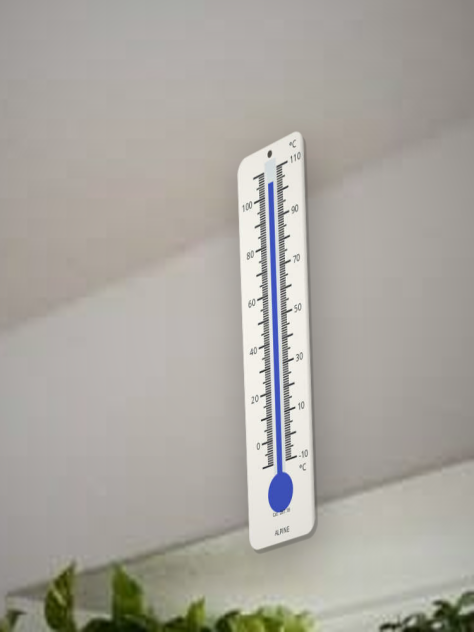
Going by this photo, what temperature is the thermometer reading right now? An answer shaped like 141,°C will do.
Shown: 105,°C
